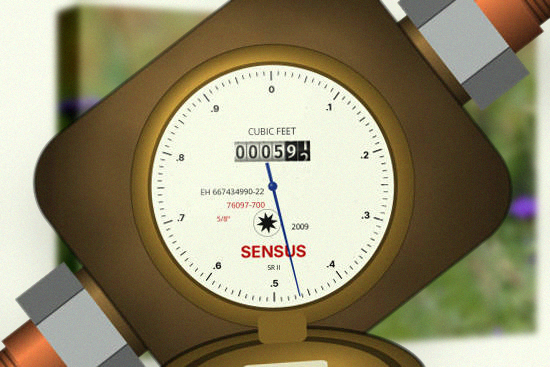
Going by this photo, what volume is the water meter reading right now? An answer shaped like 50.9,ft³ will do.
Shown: 591.46,ft³
